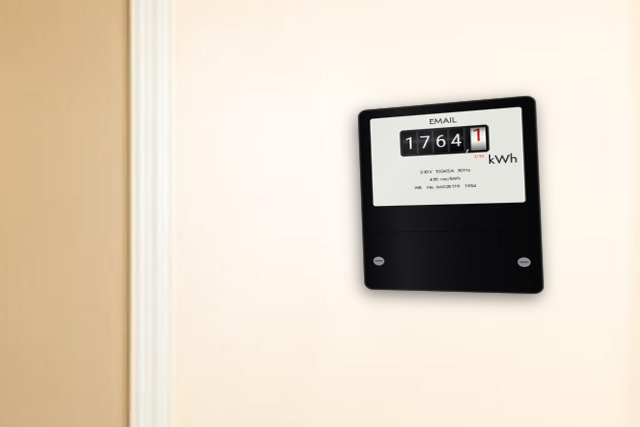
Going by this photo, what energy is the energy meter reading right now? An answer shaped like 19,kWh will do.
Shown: 1764.1,kWh
